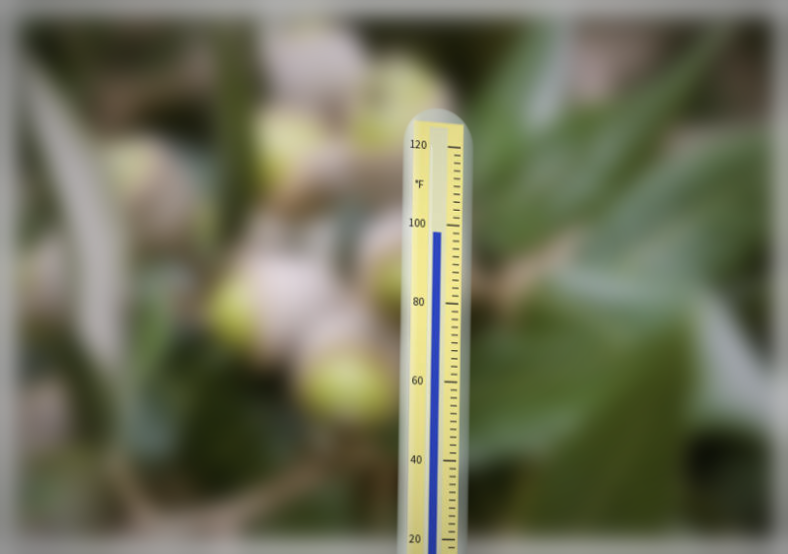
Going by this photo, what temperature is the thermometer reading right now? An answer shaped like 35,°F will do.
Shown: 98,°F
